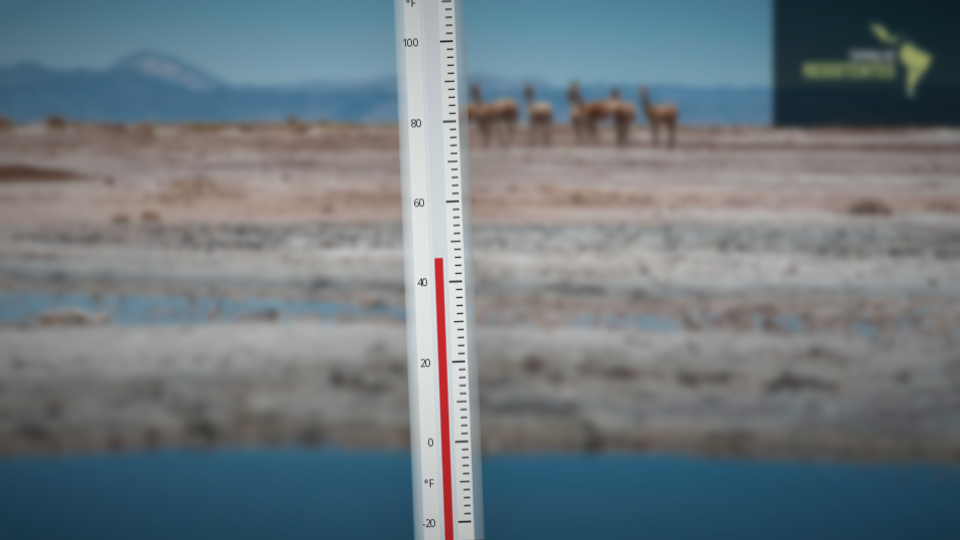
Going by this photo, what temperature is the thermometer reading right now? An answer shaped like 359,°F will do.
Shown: 46,°F
